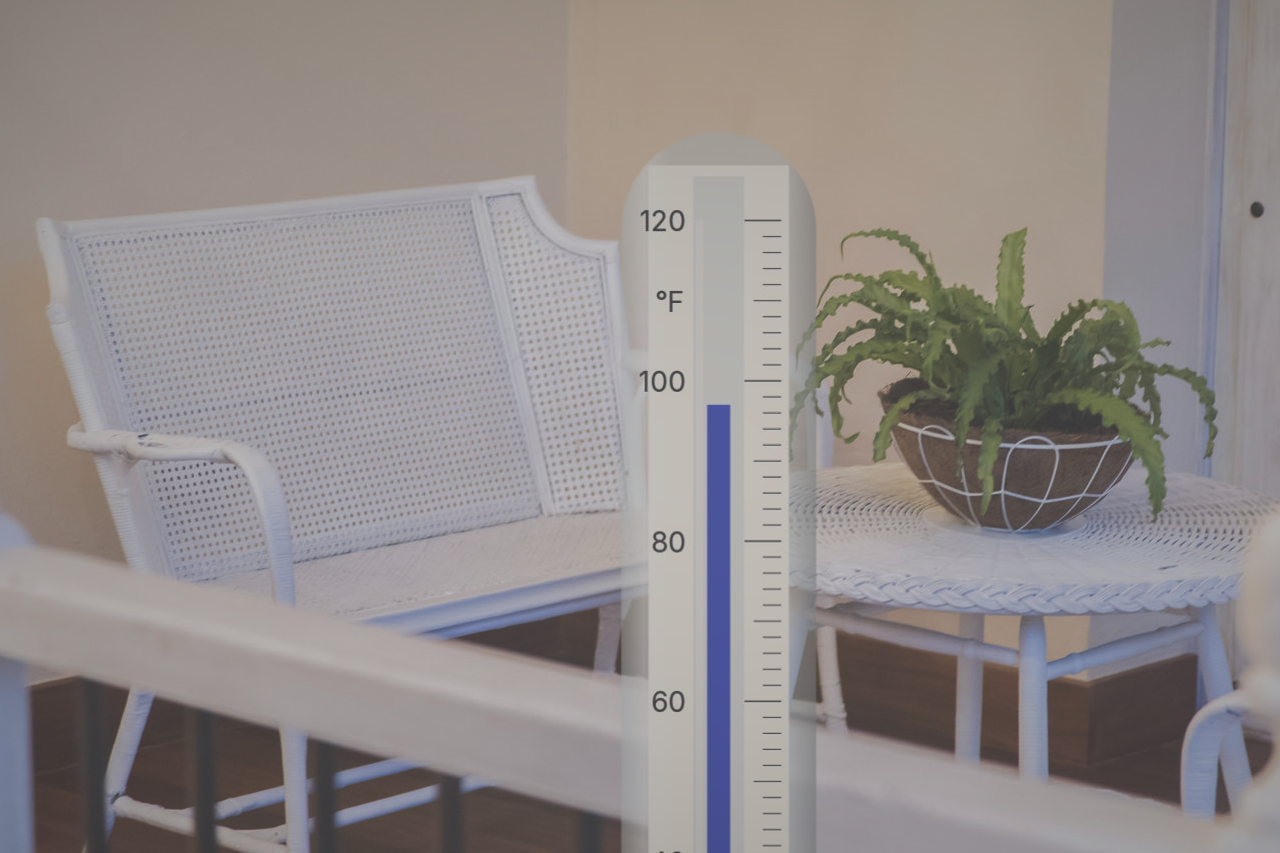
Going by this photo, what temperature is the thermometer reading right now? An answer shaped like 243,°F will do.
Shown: 97,°F
